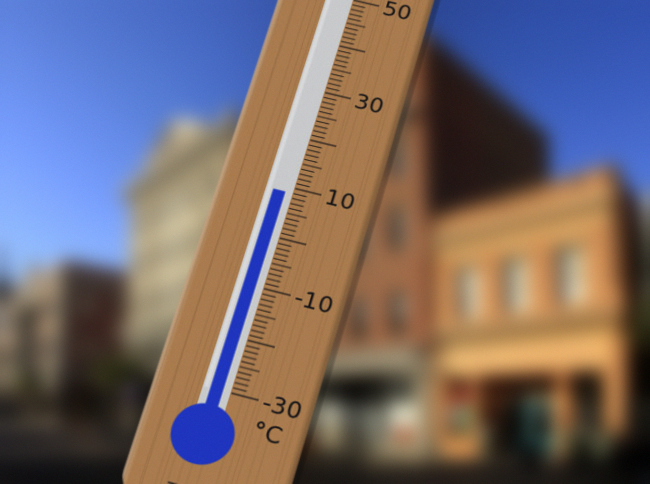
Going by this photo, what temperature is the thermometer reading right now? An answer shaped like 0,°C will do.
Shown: 9,°C
